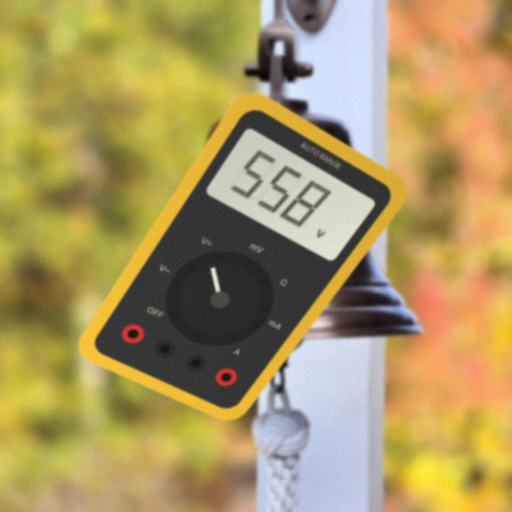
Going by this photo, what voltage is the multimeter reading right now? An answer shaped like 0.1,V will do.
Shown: 558,V
